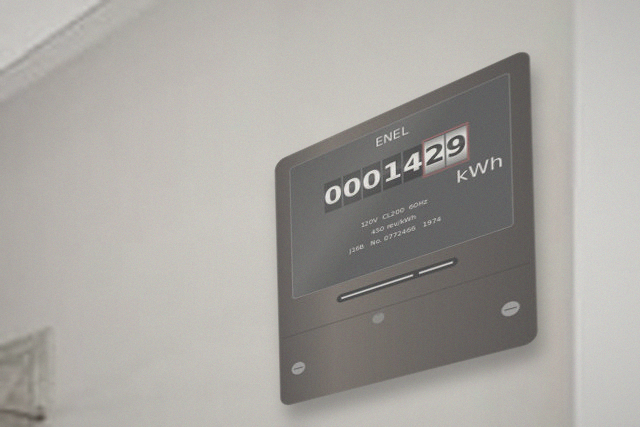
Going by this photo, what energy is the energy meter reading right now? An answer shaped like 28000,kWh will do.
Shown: 14.29,kWh
